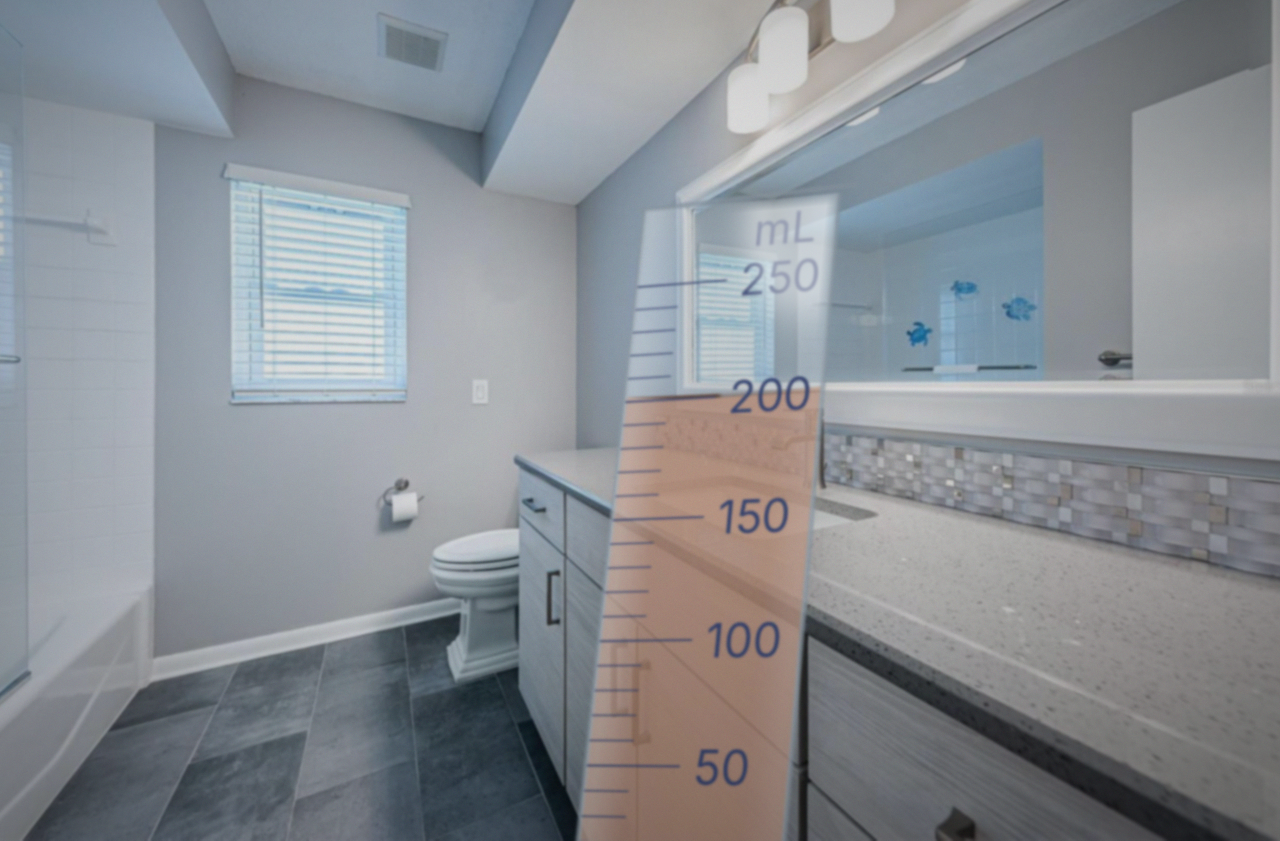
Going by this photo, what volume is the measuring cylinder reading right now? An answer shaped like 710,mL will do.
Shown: 200,mL
